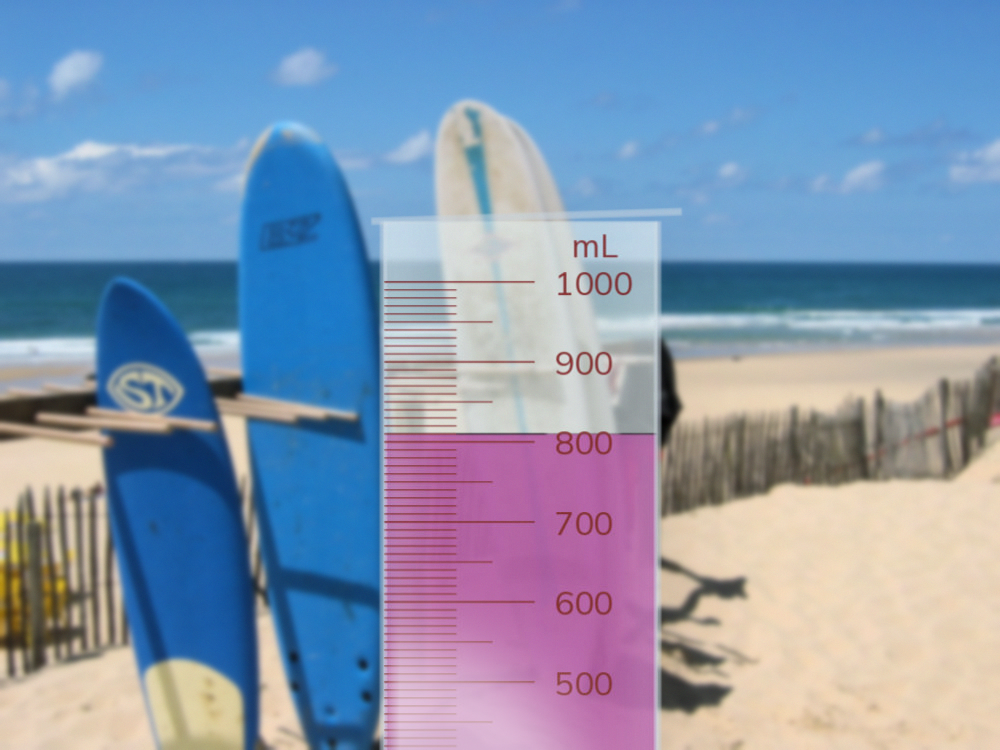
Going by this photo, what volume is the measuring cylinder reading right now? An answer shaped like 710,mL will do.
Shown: 810,mL
